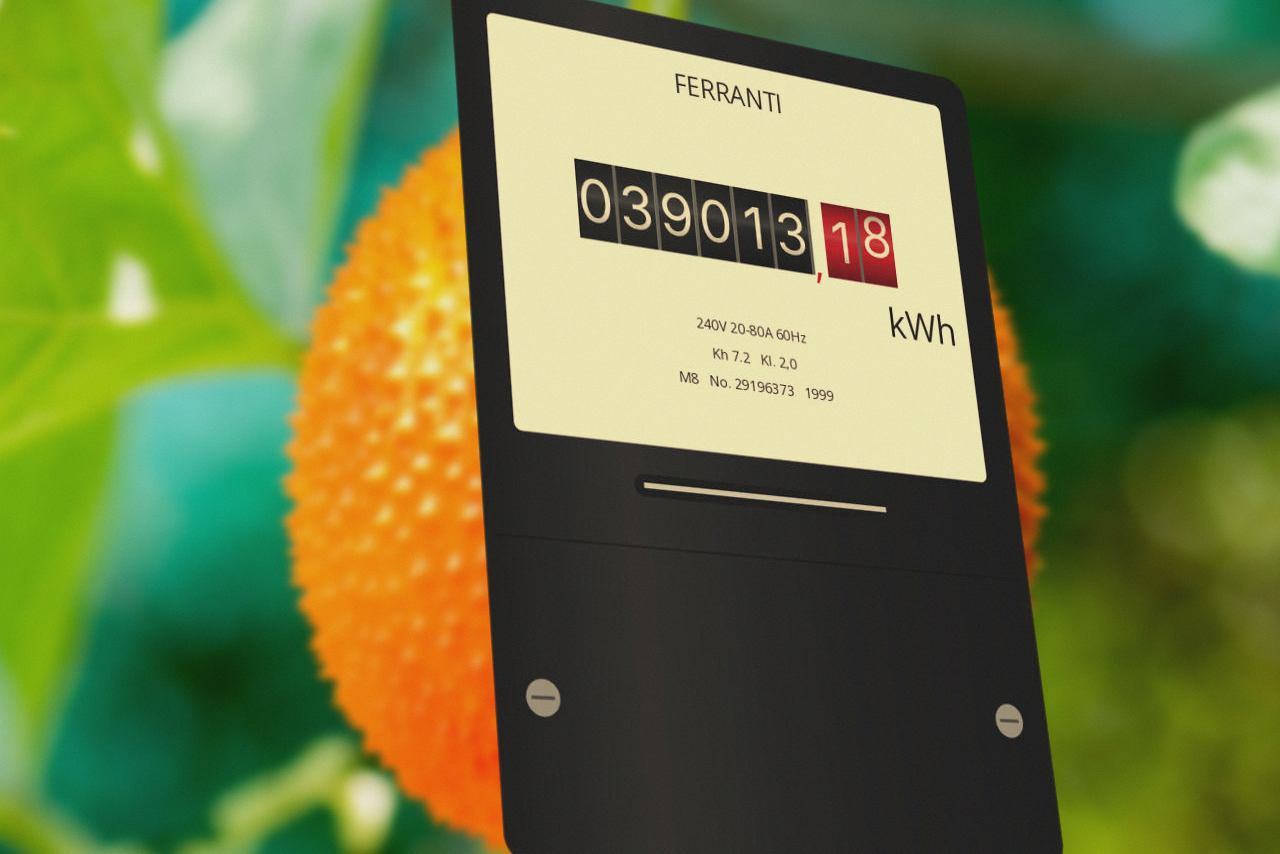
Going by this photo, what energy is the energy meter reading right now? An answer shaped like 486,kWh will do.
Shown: 39013.18,kWh
